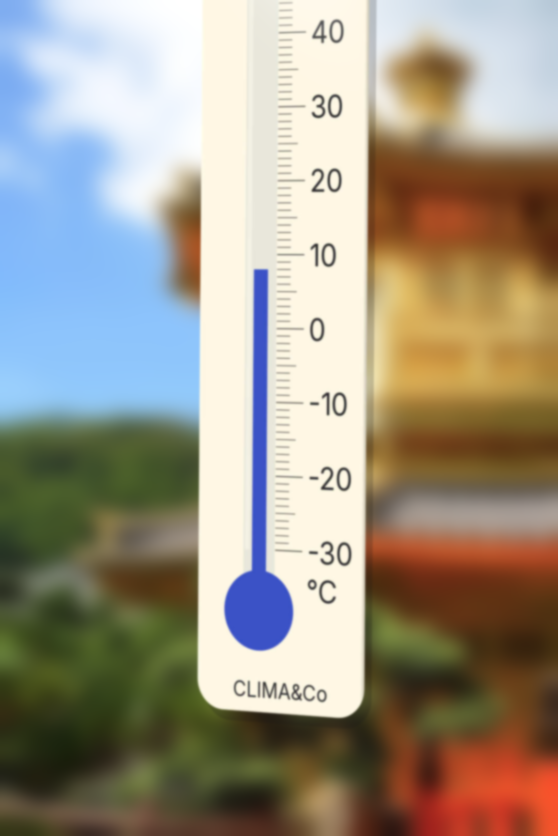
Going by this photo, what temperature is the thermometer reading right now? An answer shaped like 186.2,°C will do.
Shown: 8,°C
